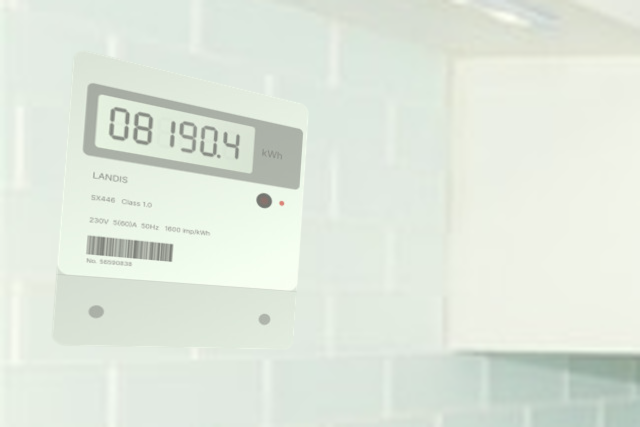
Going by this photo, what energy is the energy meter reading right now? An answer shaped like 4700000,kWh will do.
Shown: 8190.4,kWh
